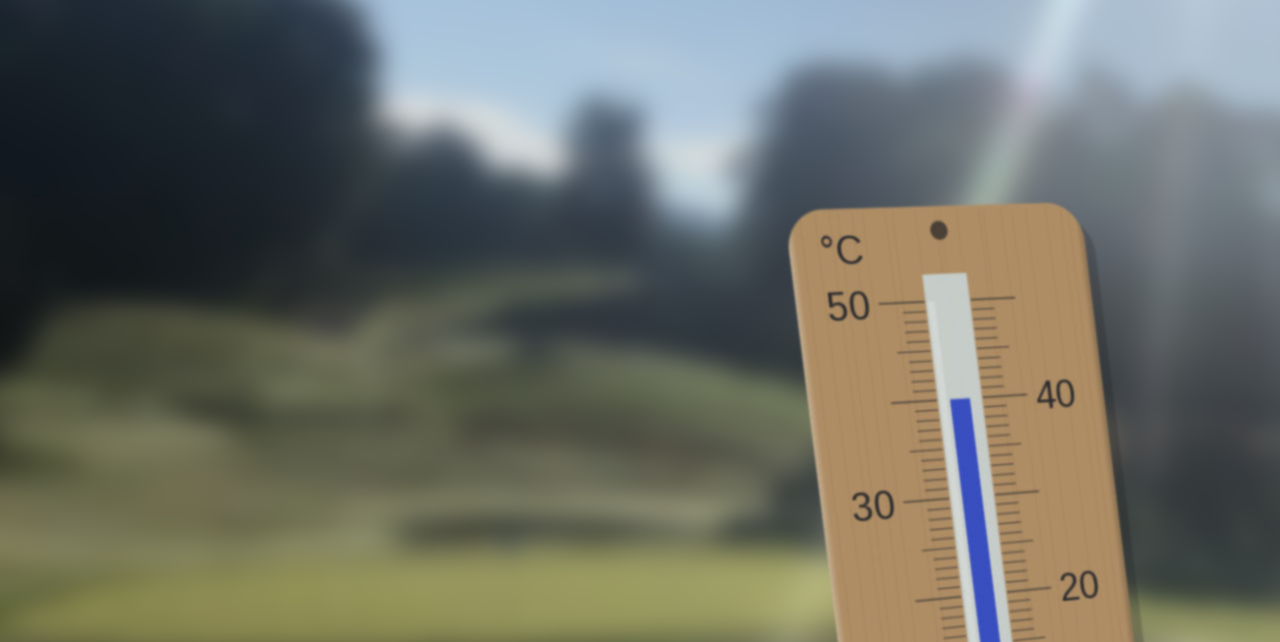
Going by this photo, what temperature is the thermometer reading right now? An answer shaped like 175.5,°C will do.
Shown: 40,°C
